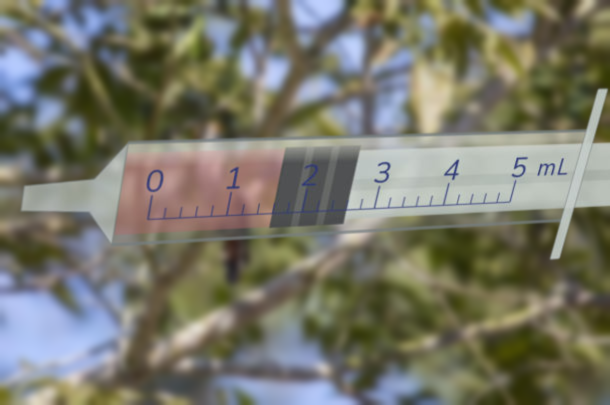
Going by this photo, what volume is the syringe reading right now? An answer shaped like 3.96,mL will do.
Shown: 1.6,mL
